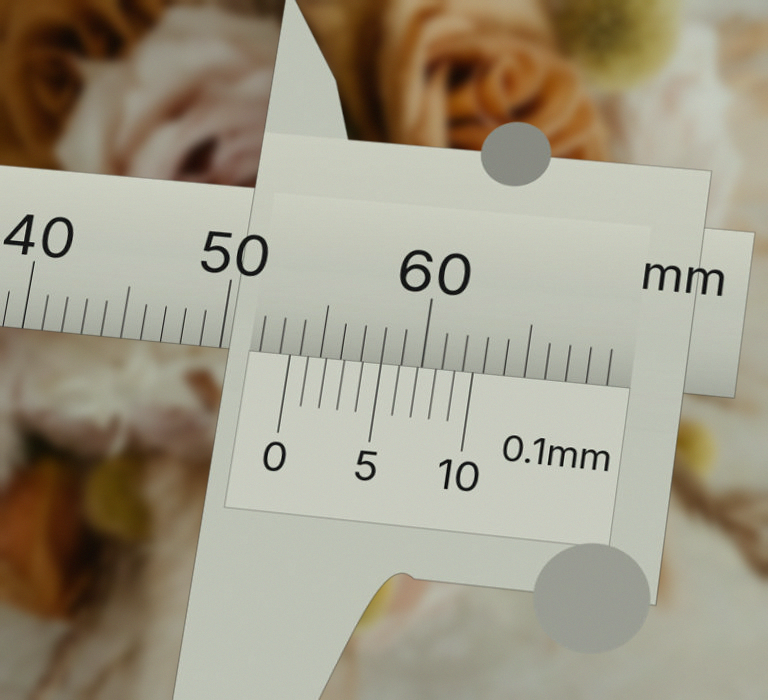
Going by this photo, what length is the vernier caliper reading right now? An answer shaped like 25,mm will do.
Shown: 53.5,mm
